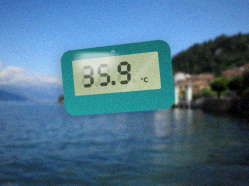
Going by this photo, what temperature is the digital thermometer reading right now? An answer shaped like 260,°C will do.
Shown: 35.9,°C
